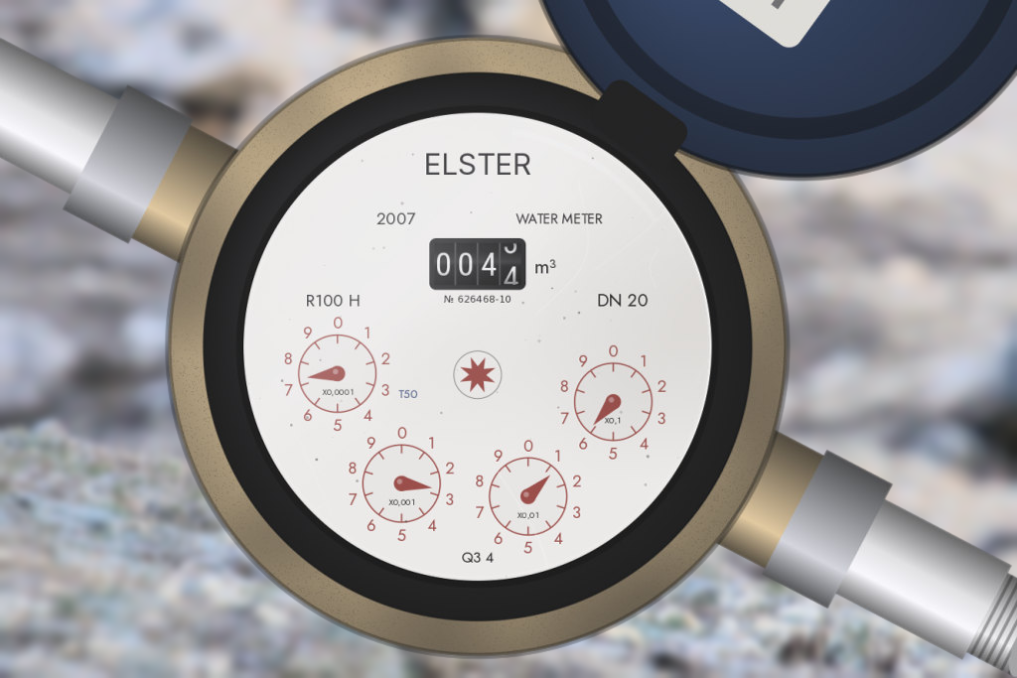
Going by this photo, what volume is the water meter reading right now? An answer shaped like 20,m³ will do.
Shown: 43.6127,m³
